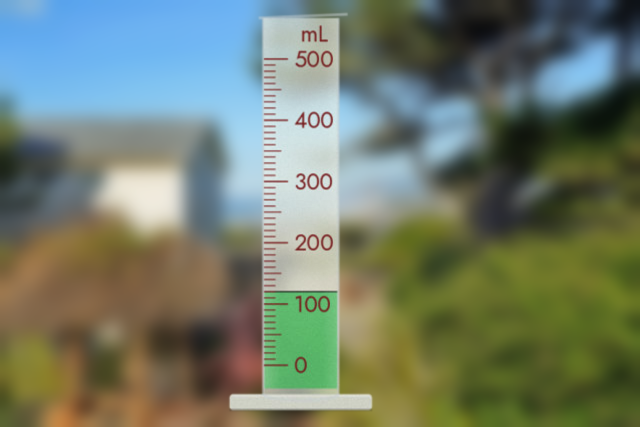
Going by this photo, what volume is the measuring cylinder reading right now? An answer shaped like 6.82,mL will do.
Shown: 120,mL
